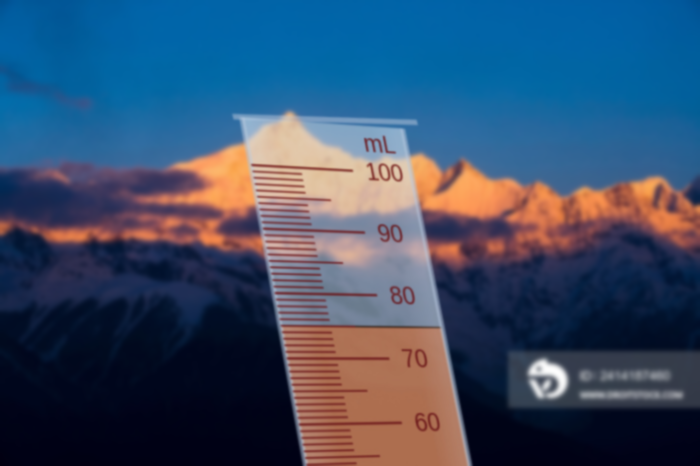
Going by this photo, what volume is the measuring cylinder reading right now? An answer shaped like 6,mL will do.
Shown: 75,mL
